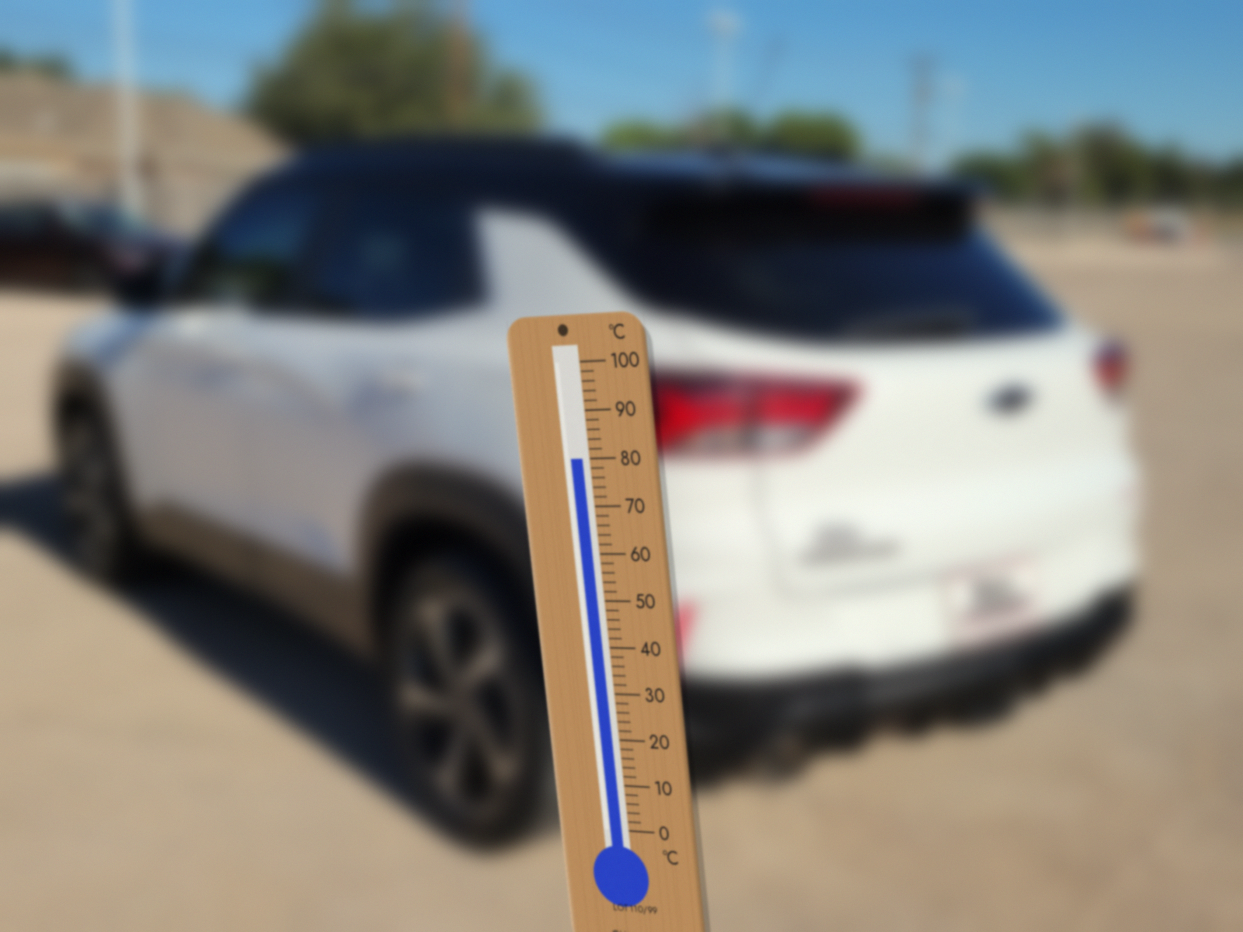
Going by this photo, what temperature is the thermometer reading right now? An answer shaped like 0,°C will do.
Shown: 80,°C
